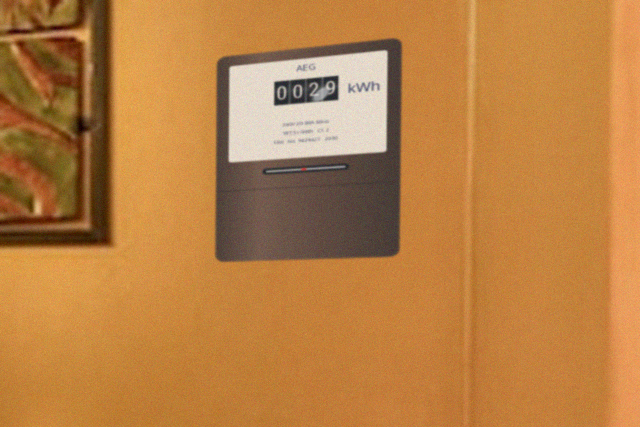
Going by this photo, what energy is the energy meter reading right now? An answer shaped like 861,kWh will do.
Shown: 29,kWh
